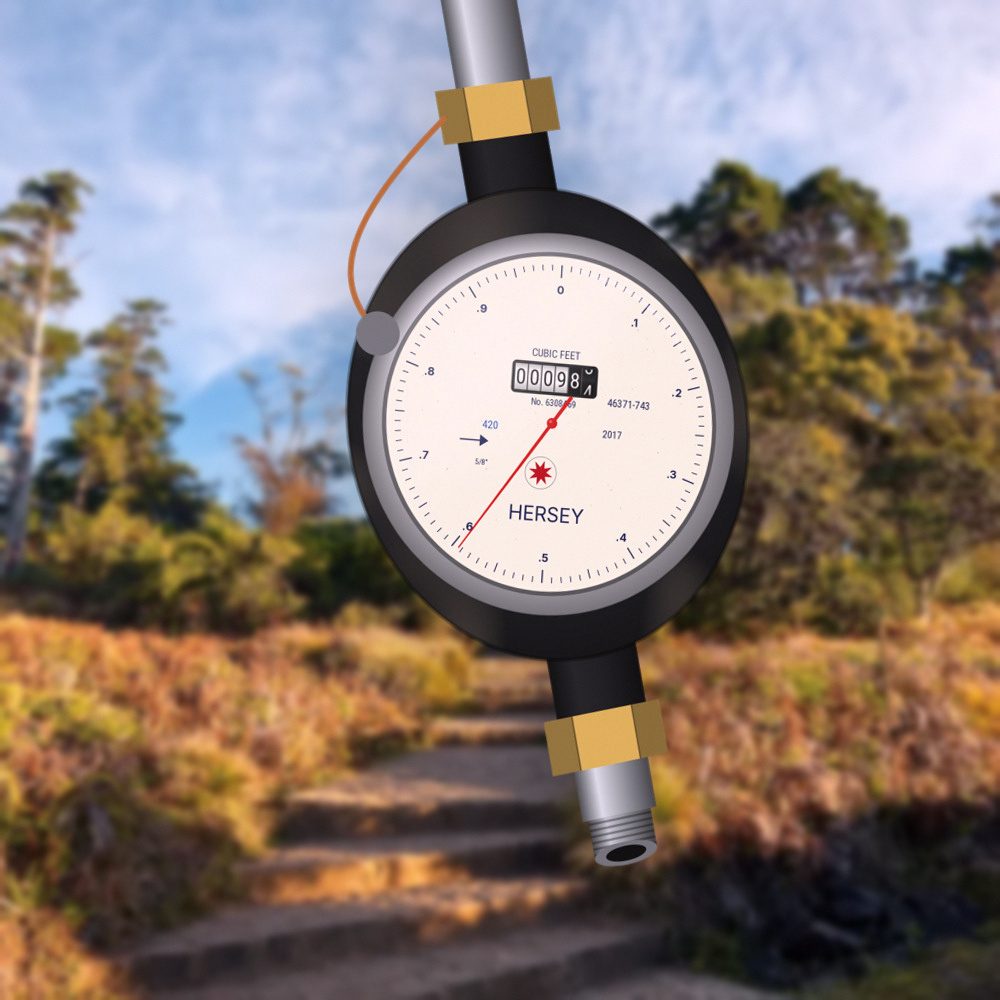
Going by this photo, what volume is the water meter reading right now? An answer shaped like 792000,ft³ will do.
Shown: 983.59,ft³
